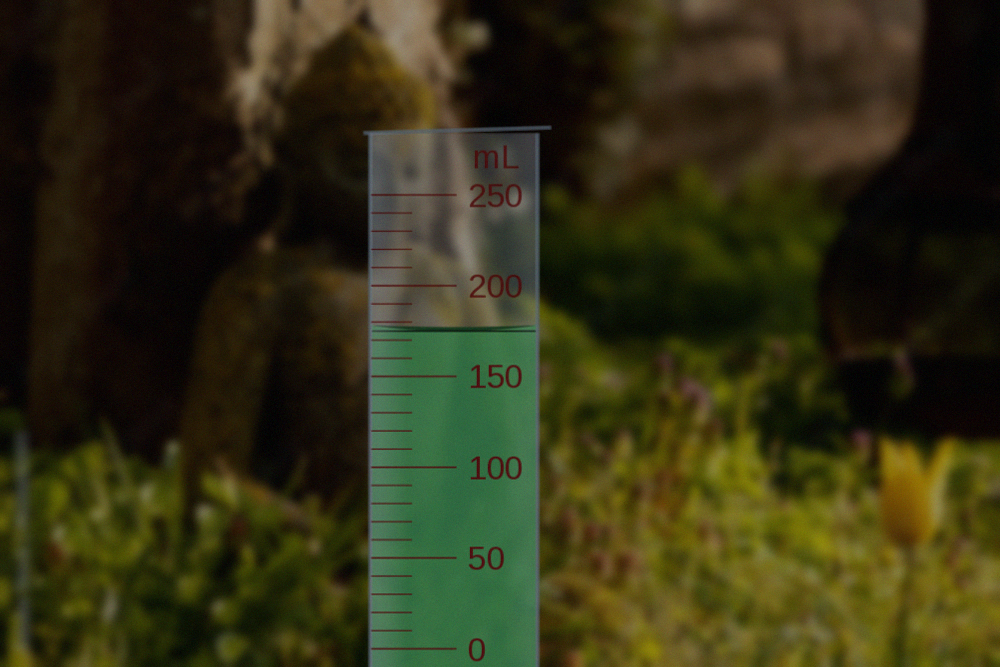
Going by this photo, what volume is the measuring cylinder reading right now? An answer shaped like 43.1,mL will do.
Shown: 175,mL
